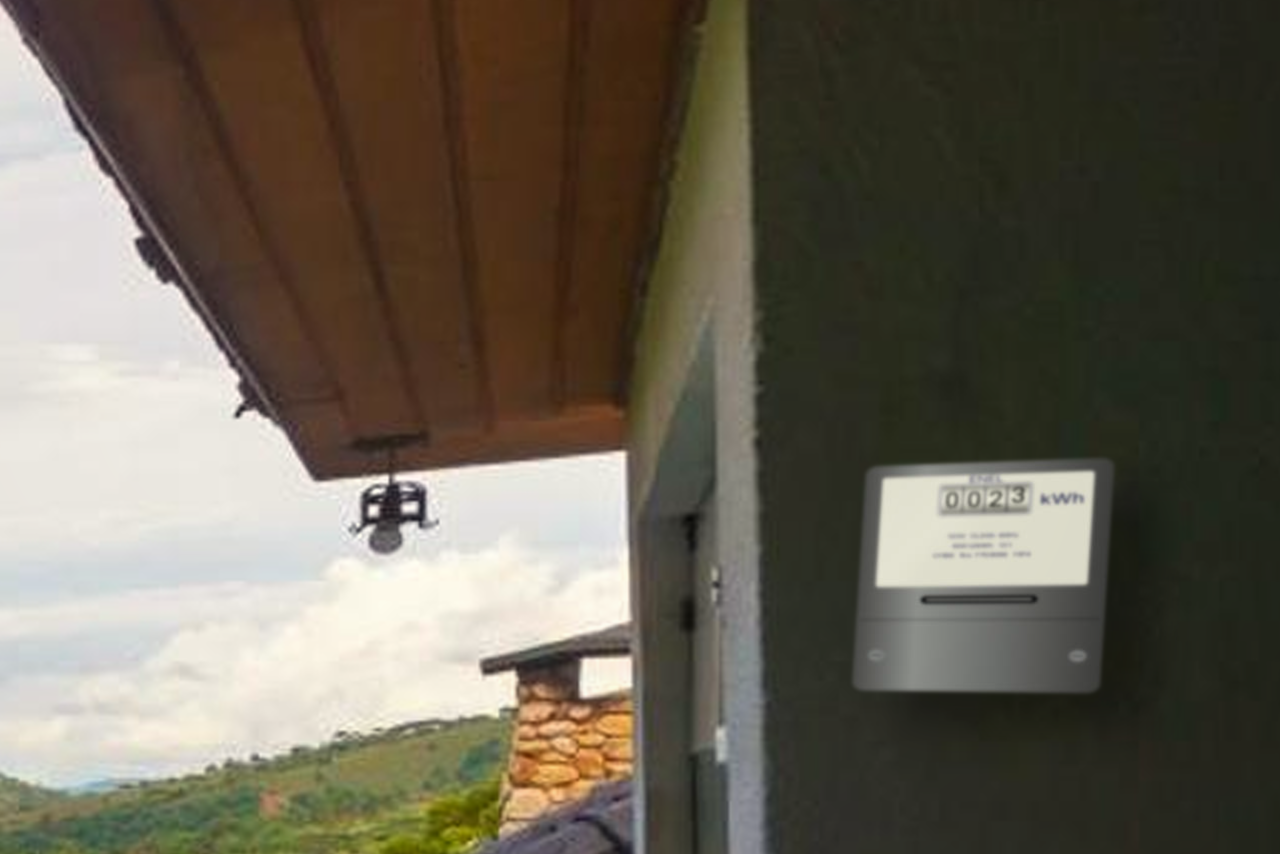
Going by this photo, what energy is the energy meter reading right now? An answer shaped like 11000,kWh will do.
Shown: 23,kWh
